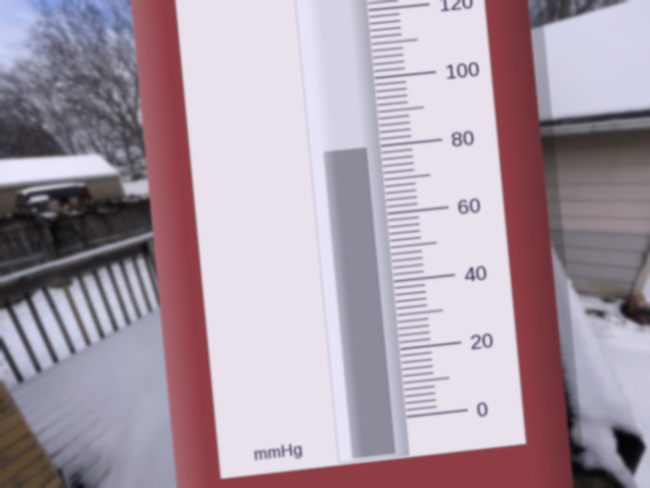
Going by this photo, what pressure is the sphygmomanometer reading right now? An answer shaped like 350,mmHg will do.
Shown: 80,mmHg
